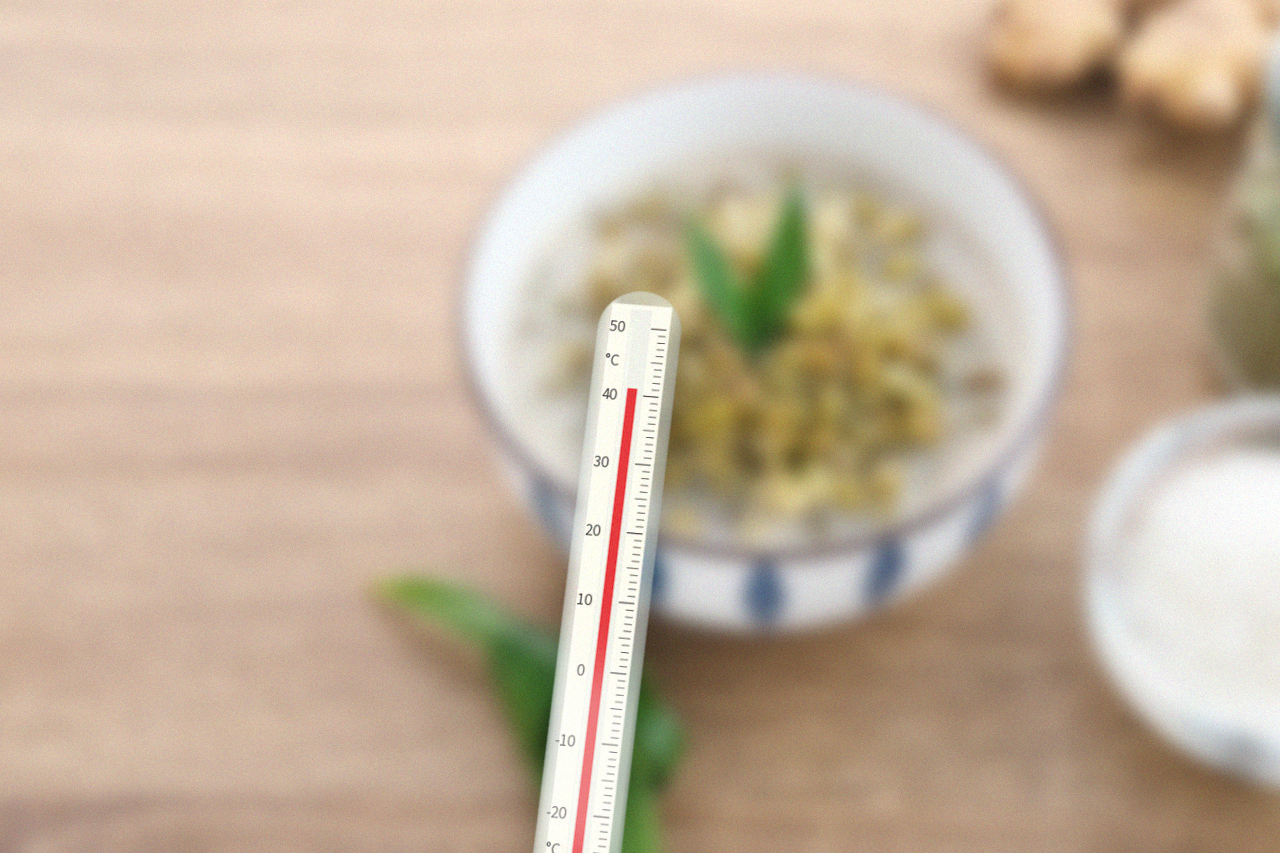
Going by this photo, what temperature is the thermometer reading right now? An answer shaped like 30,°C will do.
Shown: 41,°C
